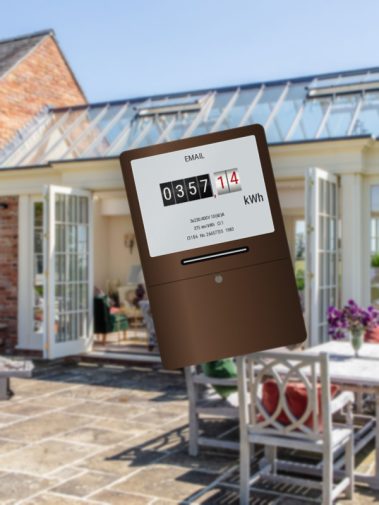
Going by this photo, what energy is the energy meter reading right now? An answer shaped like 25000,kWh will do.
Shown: 357.14,kWh
